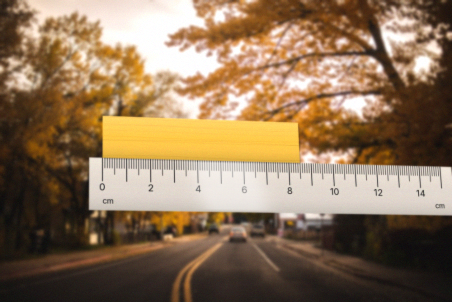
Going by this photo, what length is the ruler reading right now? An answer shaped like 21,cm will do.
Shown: 8.5,cm
